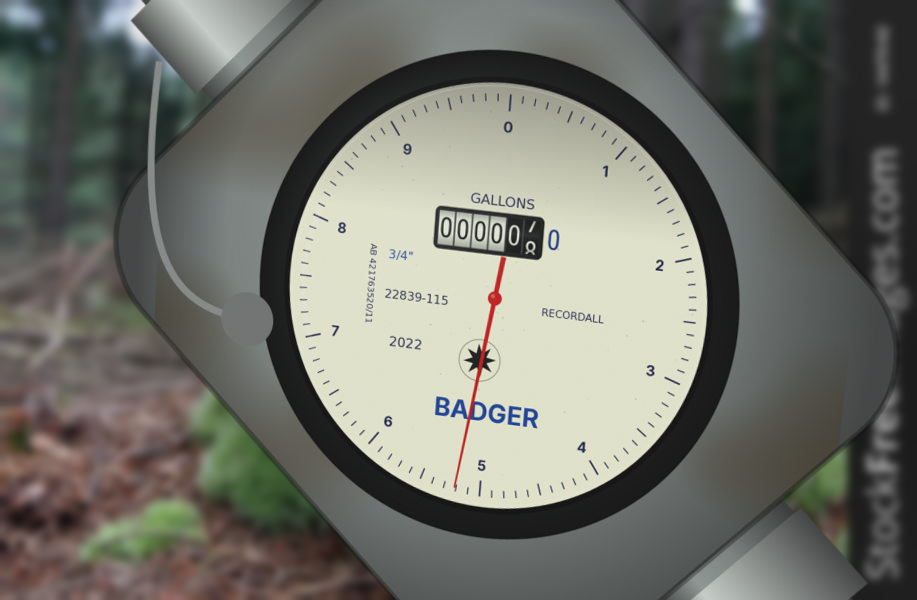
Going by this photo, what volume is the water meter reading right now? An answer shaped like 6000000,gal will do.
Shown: 75.2,gal
